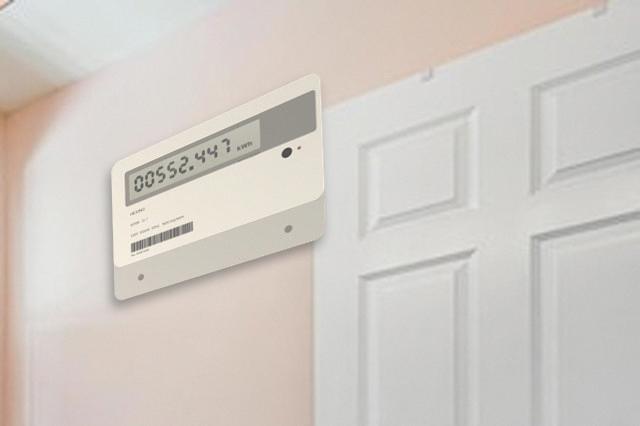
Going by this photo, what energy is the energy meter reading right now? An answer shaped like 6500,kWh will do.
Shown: 552.447,kWh
